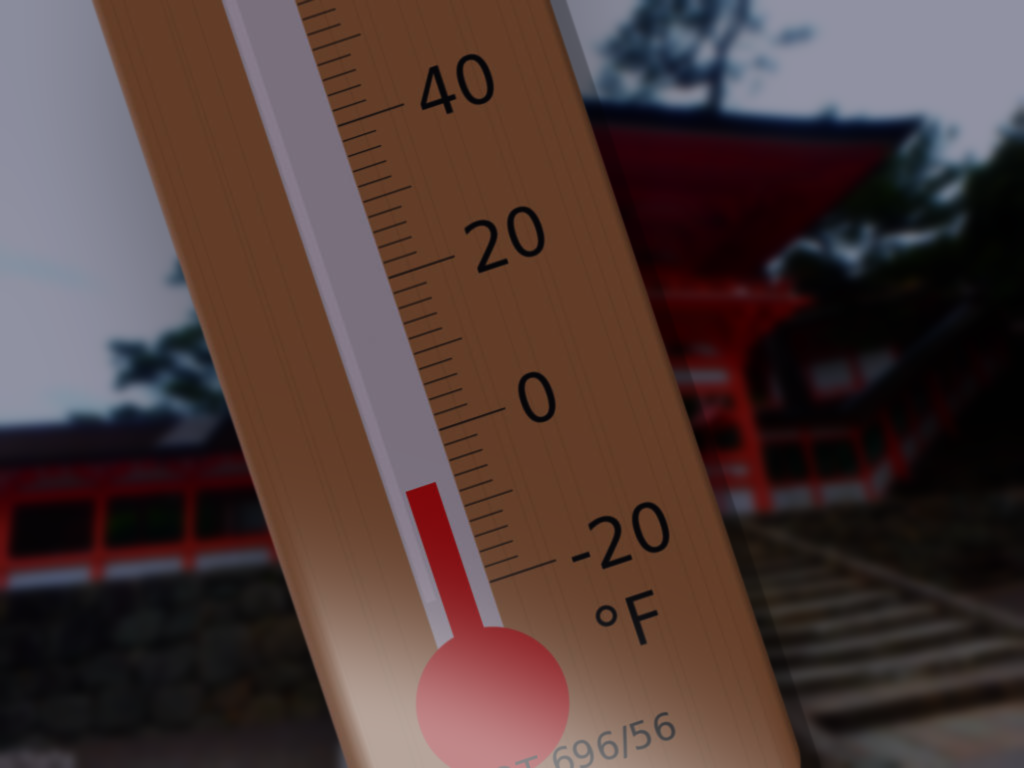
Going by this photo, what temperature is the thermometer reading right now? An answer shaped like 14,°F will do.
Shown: -6,°F
